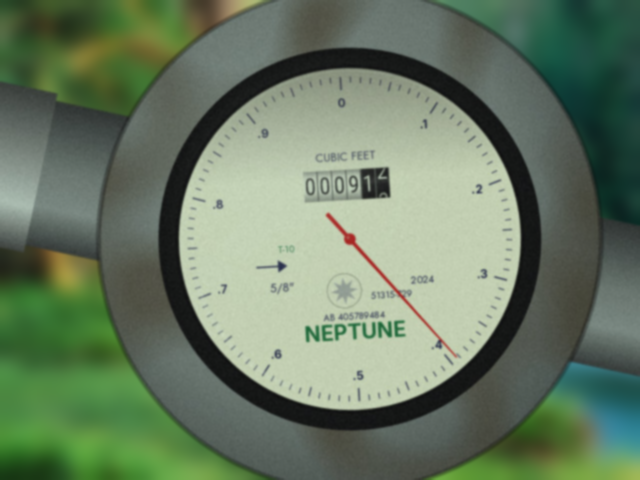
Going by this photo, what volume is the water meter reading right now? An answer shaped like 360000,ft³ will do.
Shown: 912.39,ft³
